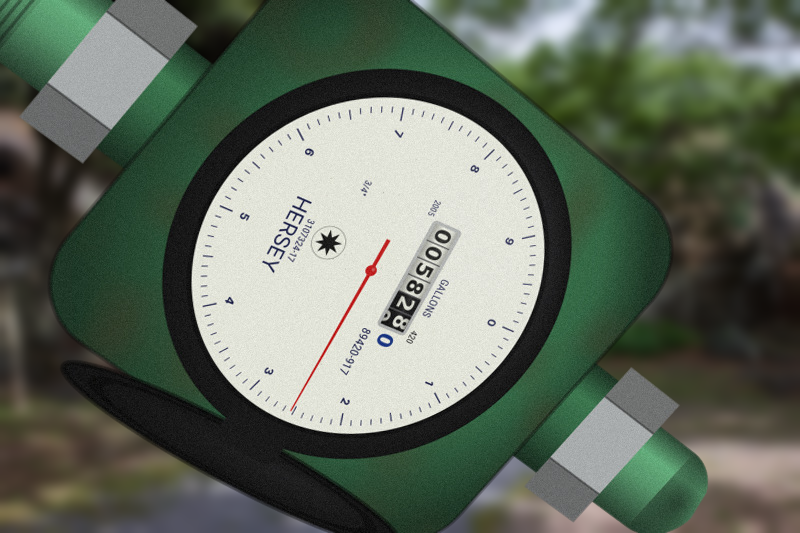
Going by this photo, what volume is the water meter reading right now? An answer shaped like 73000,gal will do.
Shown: 58282.5,gal
